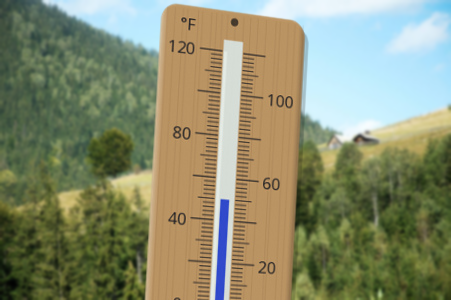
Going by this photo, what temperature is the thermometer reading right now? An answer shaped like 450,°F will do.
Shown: 50,°F
